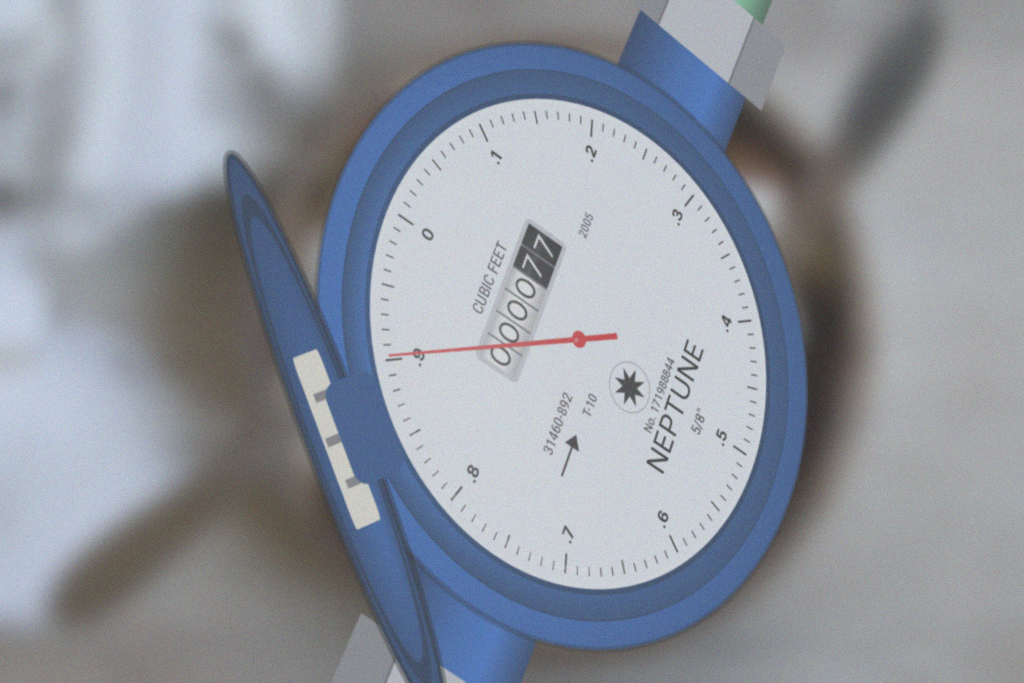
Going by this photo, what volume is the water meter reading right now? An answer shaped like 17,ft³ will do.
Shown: 76.90,ft³
